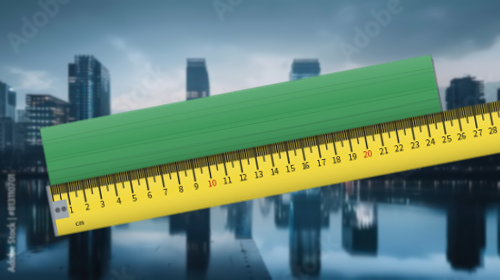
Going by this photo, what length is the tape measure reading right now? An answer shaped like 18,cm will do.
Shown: 25,cm
